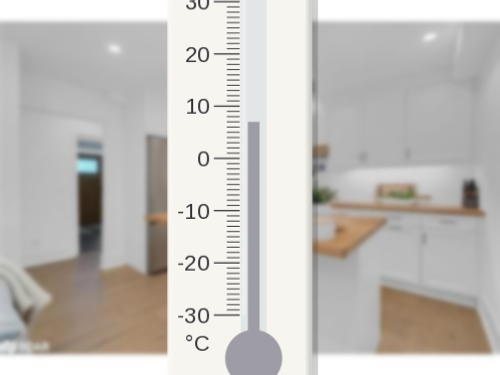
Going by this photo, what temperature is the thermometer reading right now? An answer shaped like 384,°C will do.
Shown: 7,°C
